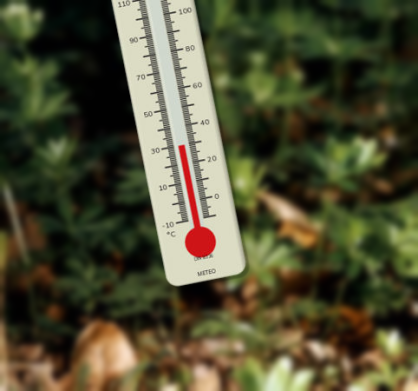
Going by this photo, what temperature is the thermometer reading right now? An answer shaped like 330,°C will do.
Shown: 30,°C
